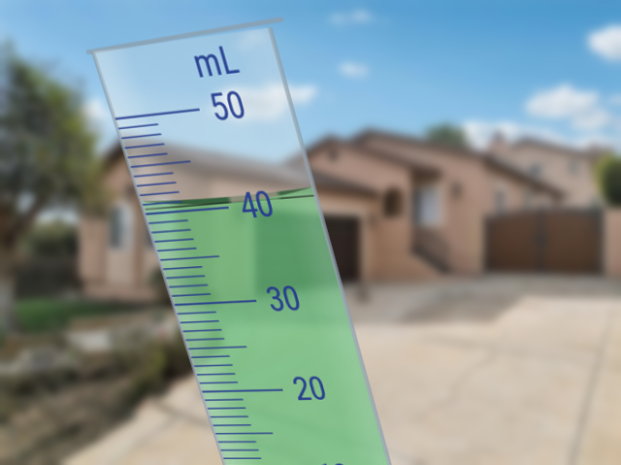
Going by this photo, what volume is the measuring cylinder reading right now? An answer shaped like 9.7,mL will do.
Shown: 40.5,mL
